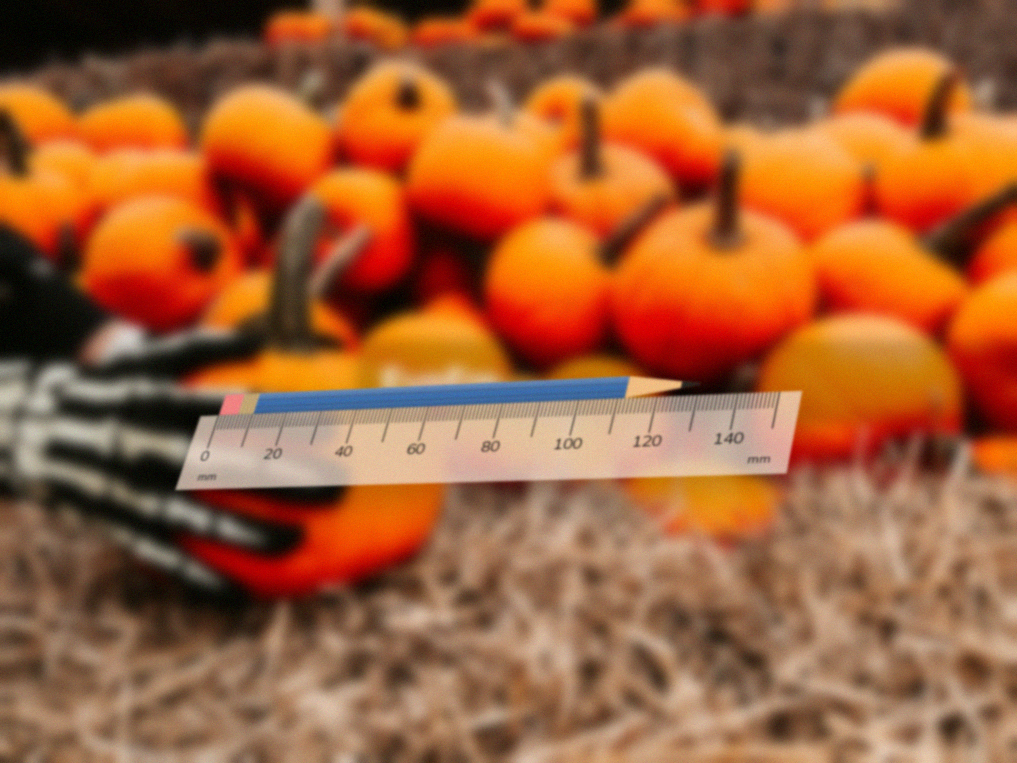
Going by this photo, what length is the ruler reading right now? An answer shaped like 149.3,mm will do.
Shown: 130,mm
